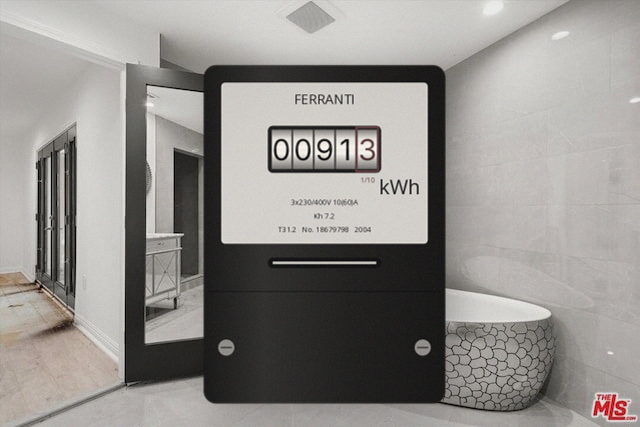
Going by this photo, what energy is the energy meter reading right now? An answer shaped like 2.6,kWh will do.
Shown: 91.3,kWh
